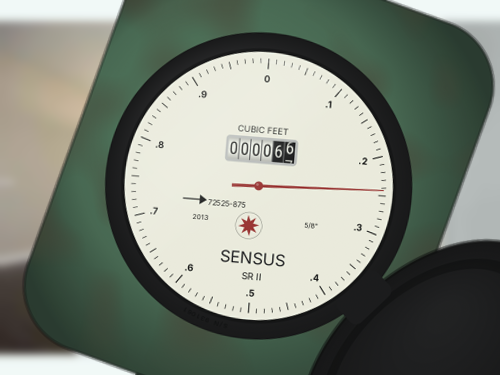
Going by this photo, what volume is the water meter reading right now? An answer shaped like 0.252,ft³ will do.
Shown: 66.24,ft³
